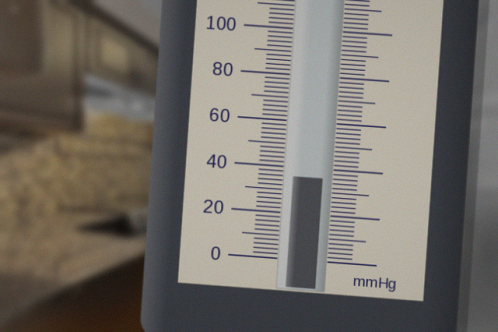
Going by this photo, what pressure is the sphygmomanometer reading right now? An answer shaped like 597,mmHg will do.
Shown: 36,mmHg
